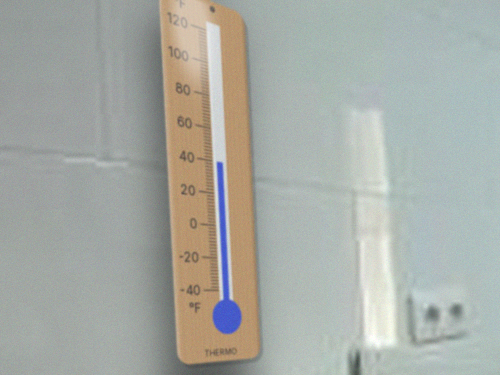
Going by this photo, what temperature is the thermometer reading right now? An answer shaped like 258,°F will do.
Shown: 40,°F
